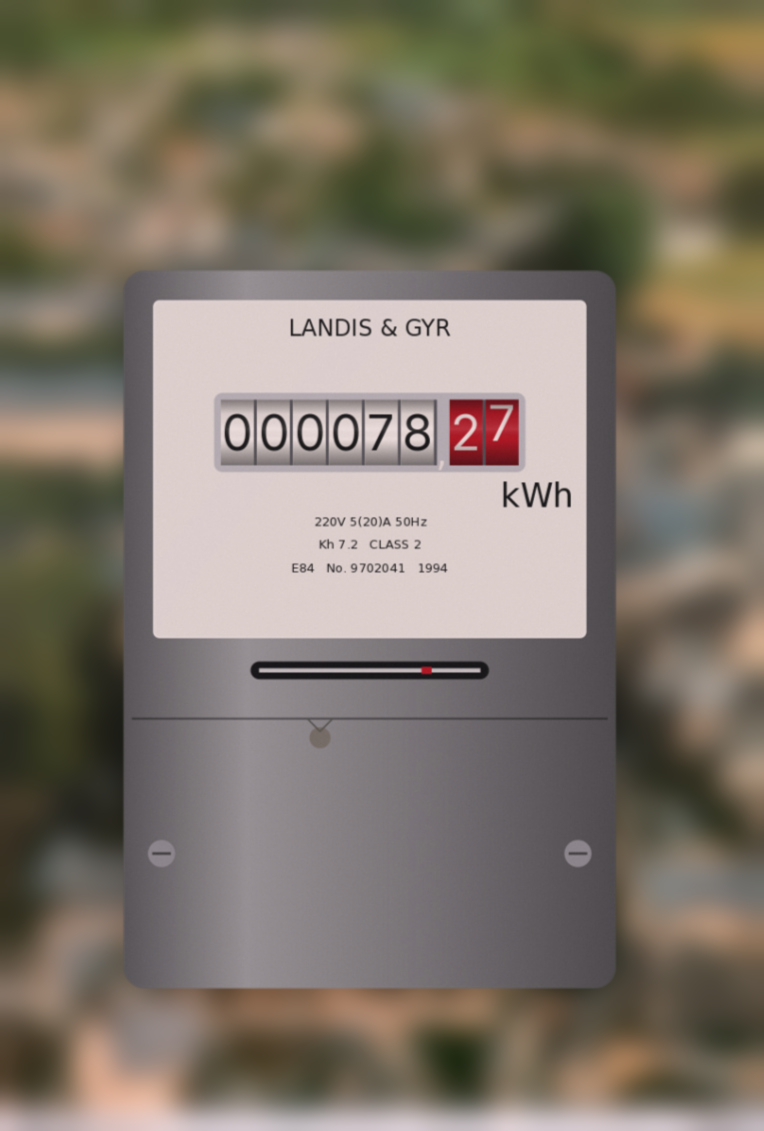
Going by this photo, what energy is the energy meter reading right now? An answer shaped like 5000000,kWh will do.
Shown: 78.27,kWh
